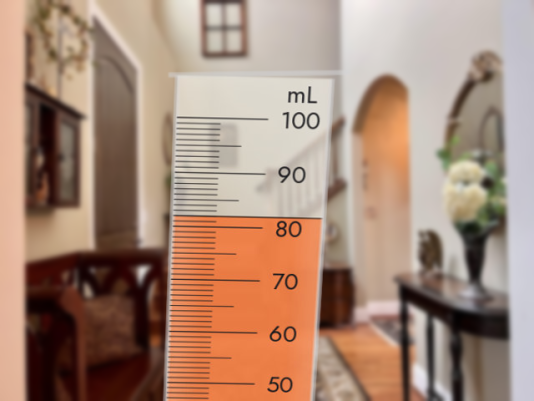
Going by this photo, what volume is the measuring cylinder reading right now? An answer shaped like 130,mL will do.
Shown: 82,mL
